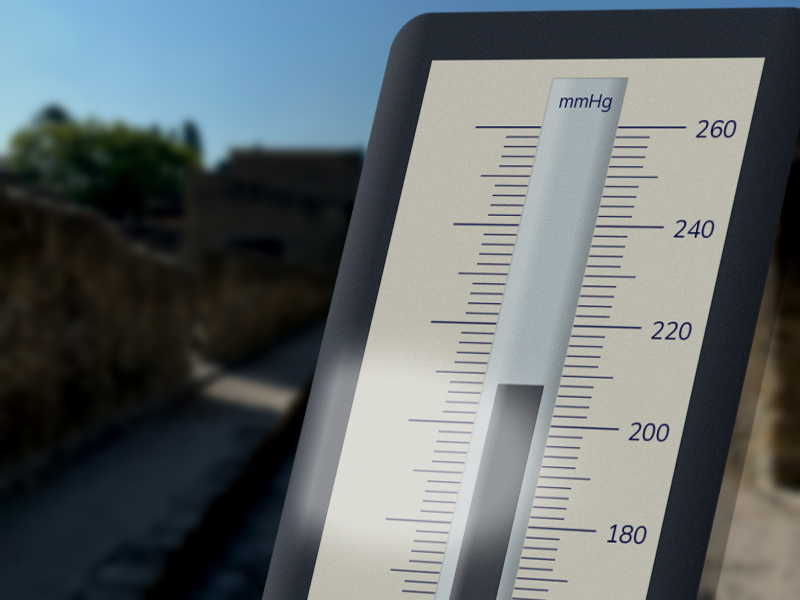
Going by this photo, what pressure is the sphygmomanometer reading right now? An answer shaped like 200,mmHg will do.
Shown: 208,mmHg
